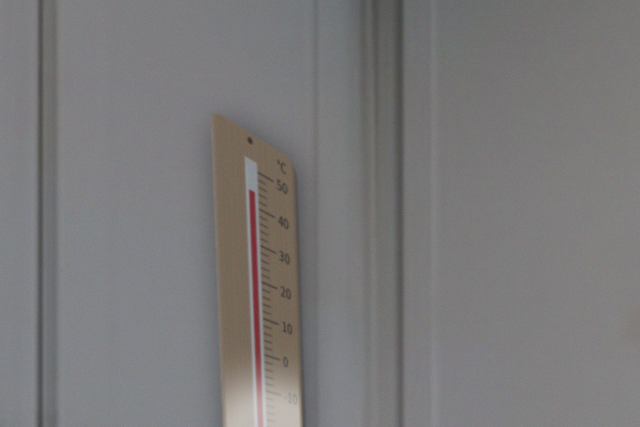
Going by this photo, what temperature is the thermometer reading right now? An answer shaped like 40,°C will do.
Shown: 44,°C
